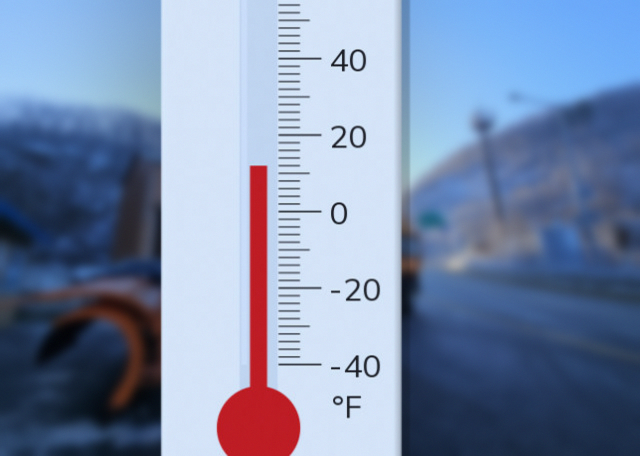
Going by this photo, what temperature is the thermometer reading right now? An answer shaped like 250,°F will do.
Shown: 12,°F
